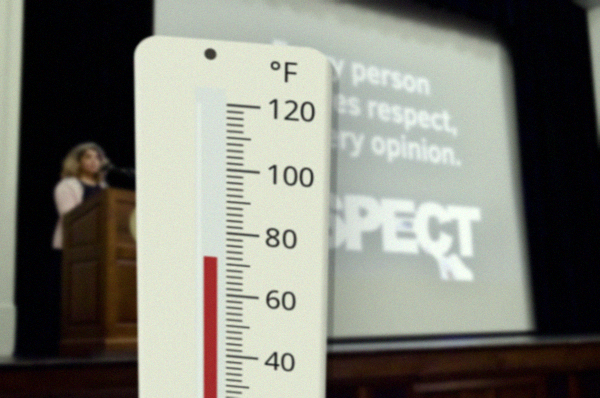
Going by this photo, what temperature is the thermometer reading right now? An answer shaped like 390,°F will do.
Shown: 72,°F
